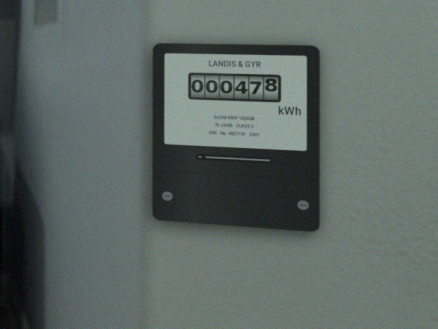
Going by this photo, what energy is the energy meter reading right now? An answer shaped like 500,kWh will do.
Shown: 478,kWh
